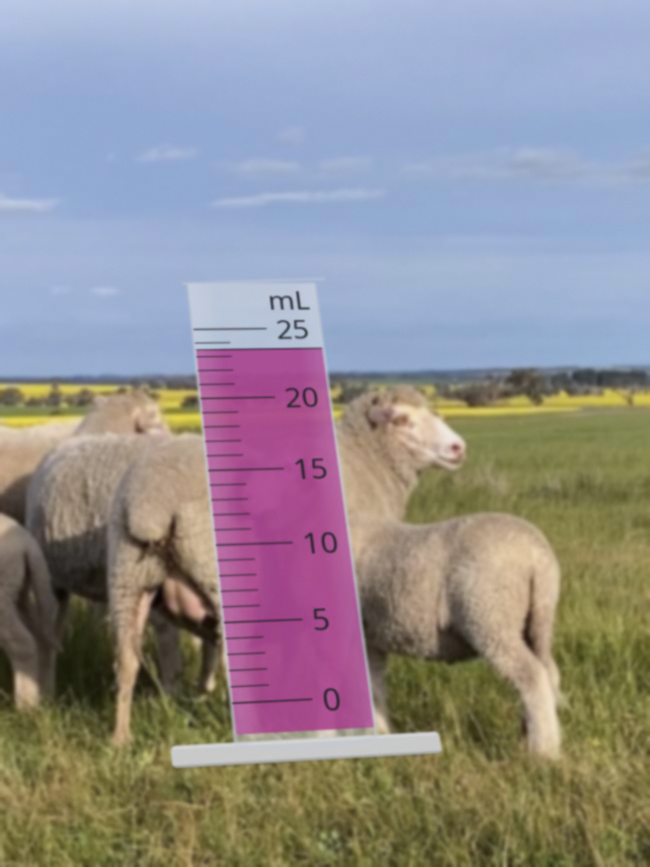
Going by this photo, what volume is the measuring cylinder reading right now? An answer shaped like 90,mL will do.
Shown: 23.5,mL
